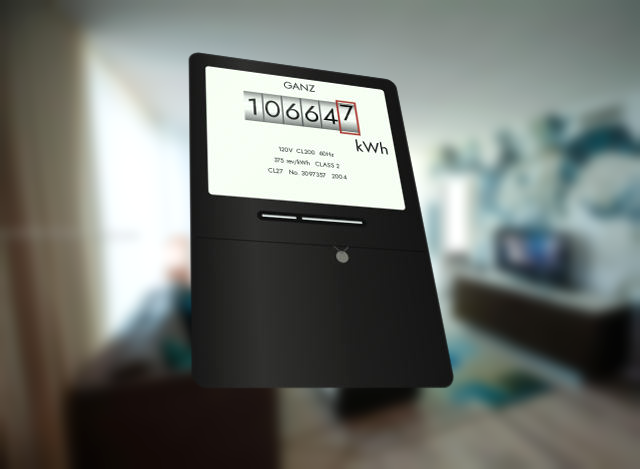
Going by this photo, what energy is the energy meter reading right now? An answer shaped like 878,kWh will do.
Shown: 10664.7,kWh
